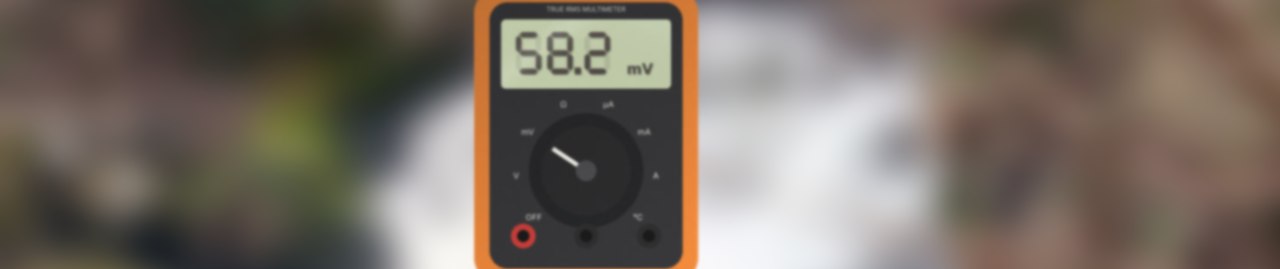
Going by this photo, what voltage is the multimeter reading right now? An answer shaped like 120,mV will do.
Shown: 58.2,mV
